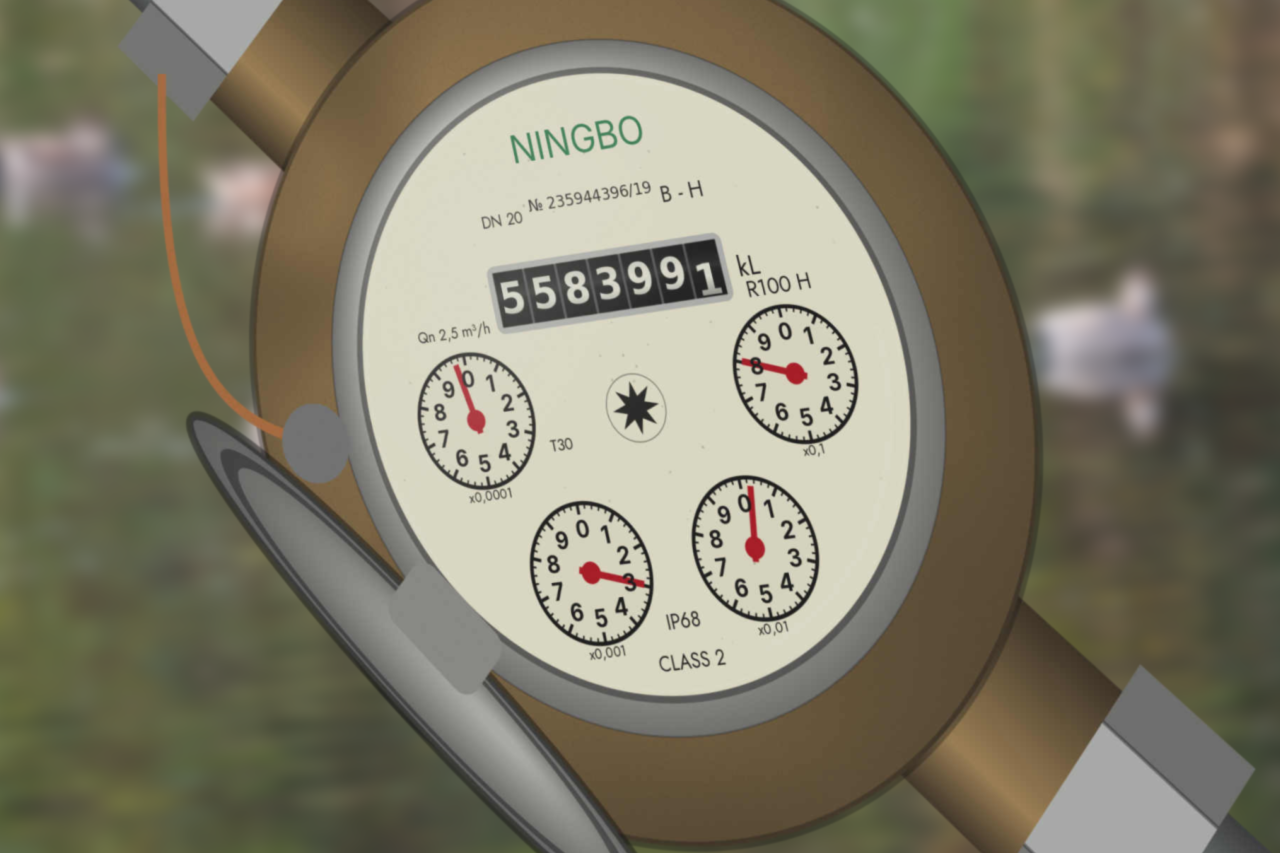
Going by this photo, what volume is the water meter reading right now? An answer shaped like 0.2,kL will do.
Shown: 5583990.8029,kL
